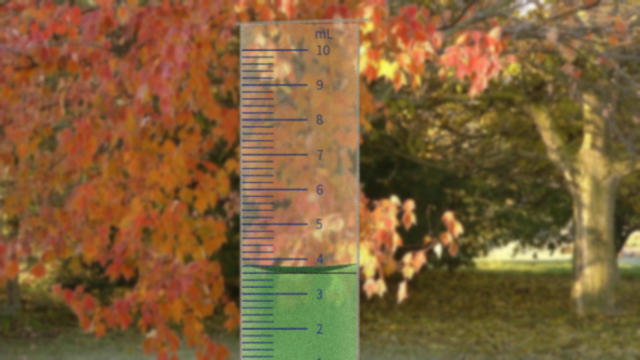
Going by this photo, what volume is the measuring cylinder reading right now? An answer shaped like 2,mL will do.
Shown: 3.6,mL
